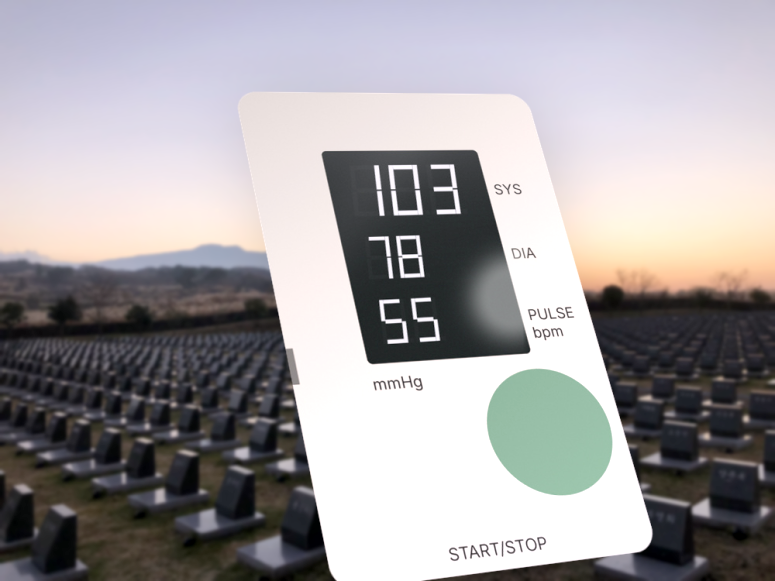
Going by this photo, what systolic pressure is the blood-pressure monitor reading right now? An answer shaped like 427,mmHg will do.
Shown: 103,mmHg
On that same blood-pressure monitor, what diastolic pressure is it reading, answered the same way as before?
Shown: 78,mmHg
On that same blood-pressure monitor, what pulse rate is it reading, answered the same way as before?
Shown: 55,bpm
